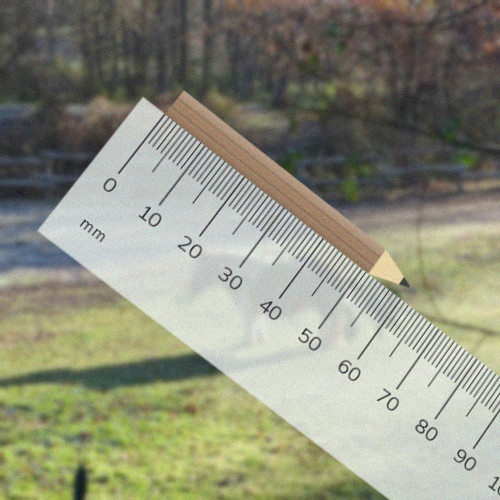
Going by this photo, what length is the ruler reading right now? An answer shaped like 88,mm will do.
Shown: 60,mm
